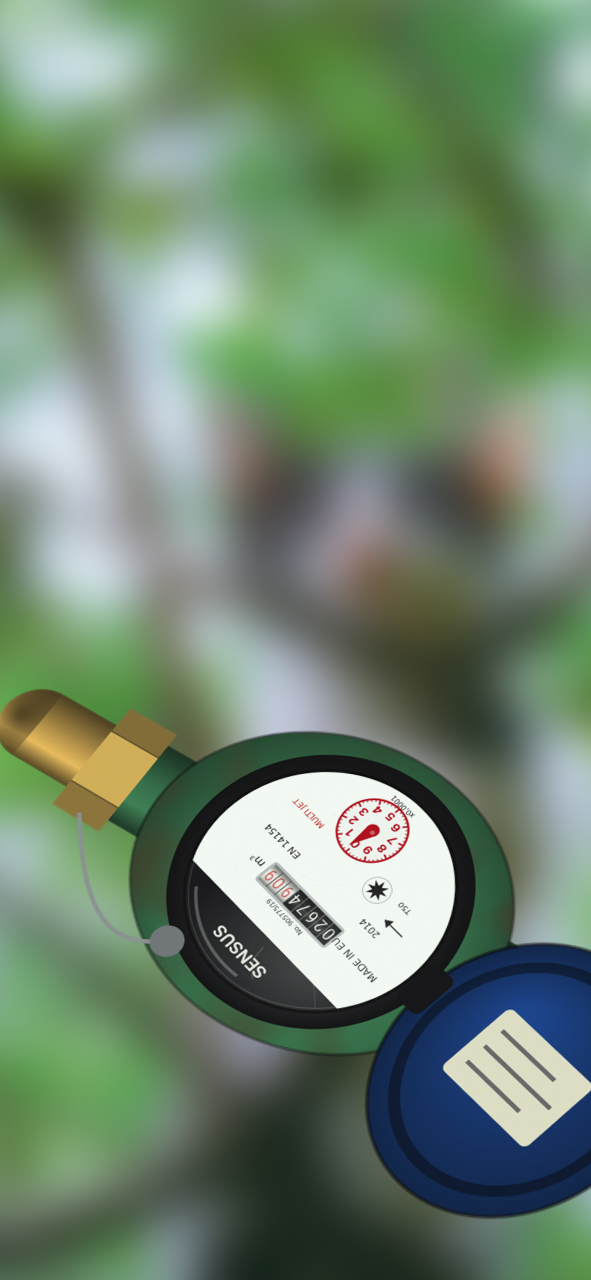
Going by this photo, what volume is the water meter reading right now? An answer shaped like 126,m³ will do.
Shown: 2674.9090,m³
